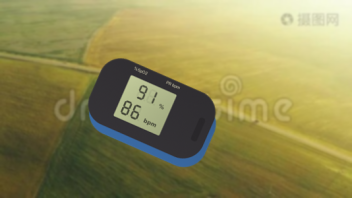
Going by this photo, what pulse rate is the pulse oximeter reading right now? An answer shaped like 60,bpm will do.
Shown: 86,bpm
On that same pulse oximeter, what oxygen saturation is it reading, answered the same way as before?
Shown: 91,%
